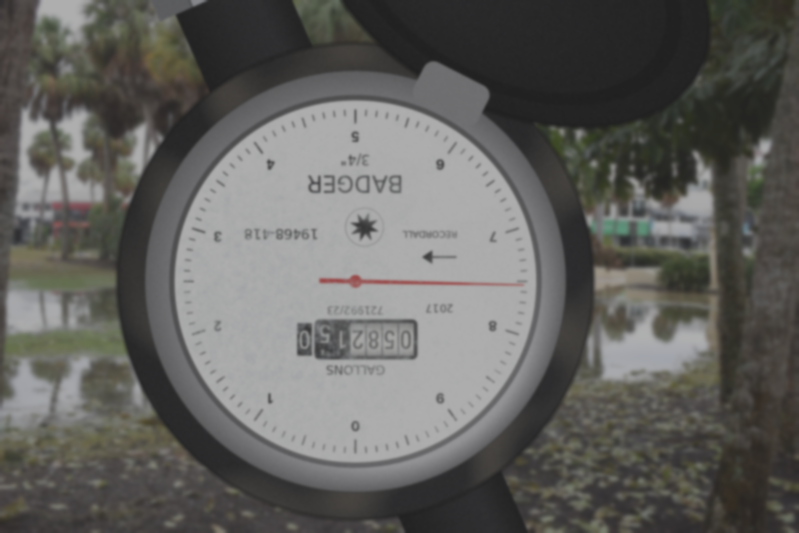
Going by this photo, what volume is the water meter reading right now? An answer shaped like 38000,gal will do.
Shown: 582147.5,gal
